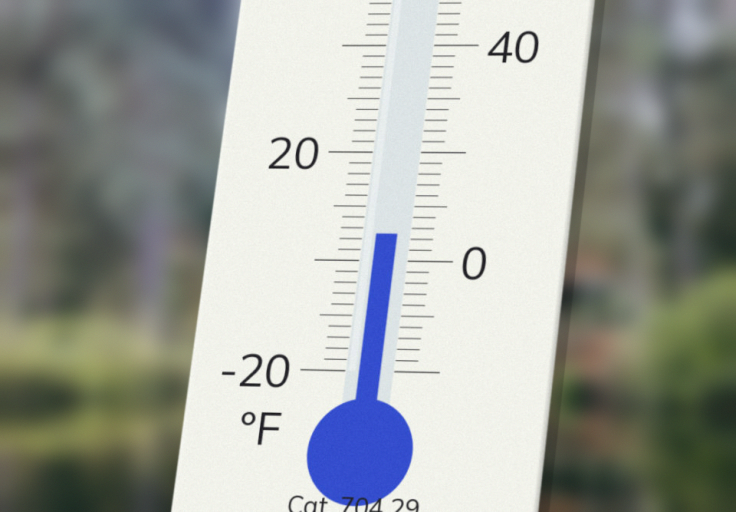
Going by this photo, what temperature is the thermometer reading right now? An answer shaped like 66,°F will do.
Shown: 5,°F
